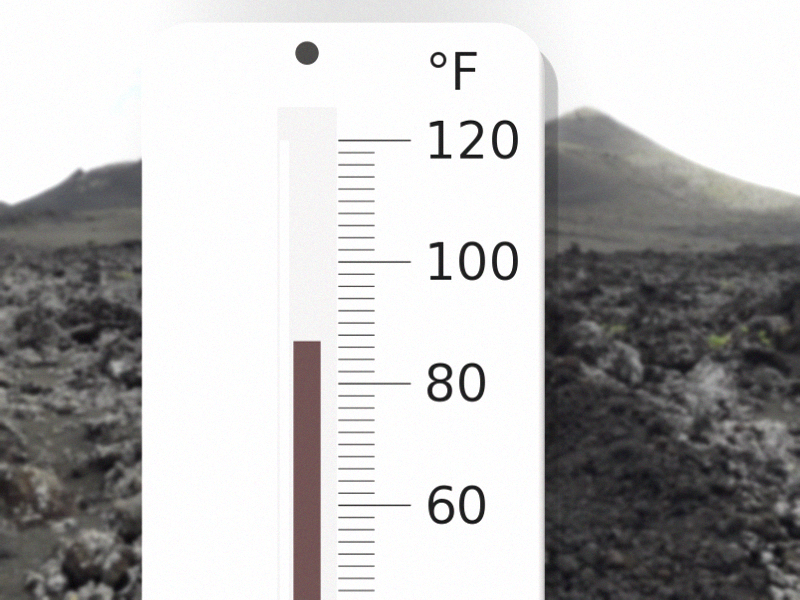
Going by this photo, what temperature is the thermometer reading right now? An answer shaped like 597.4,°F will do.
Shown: 87,°F
